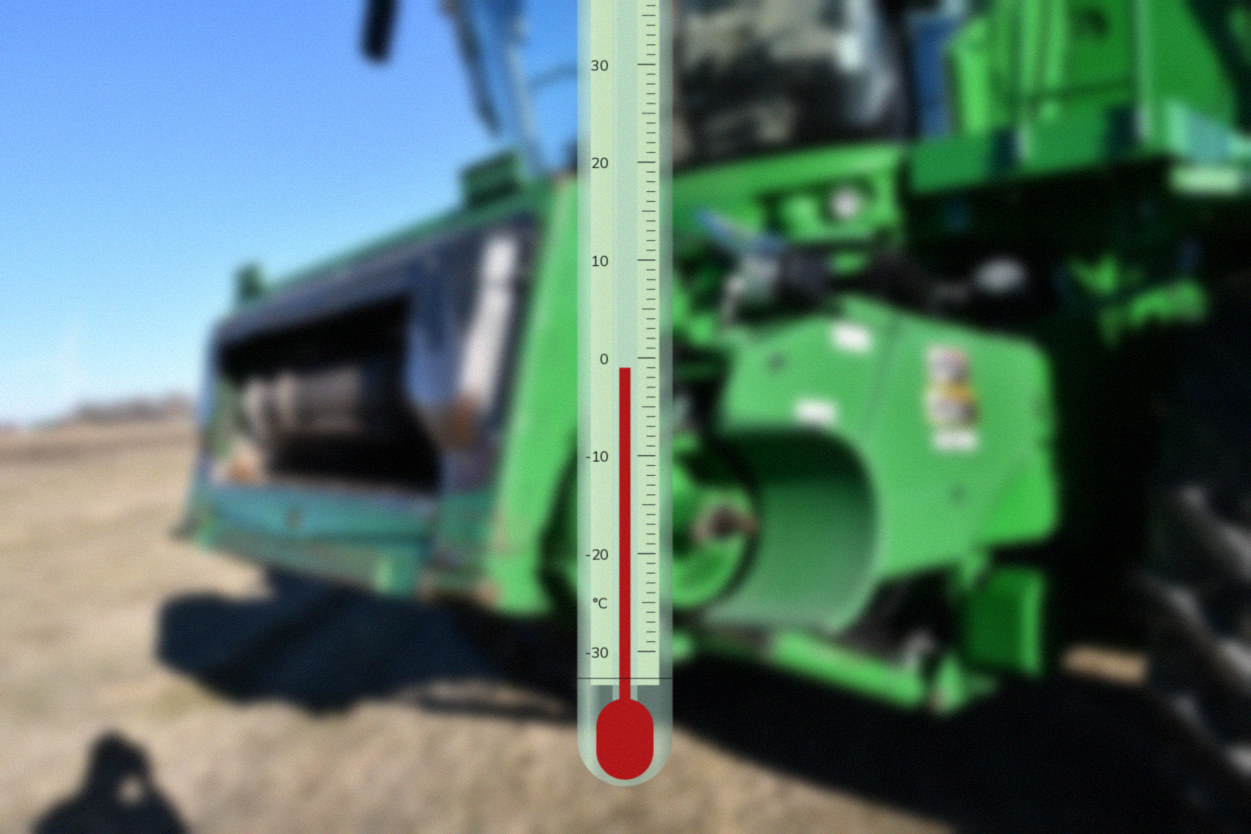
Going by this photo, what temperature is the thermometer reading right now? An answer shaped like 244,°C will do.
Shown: -1,°C
